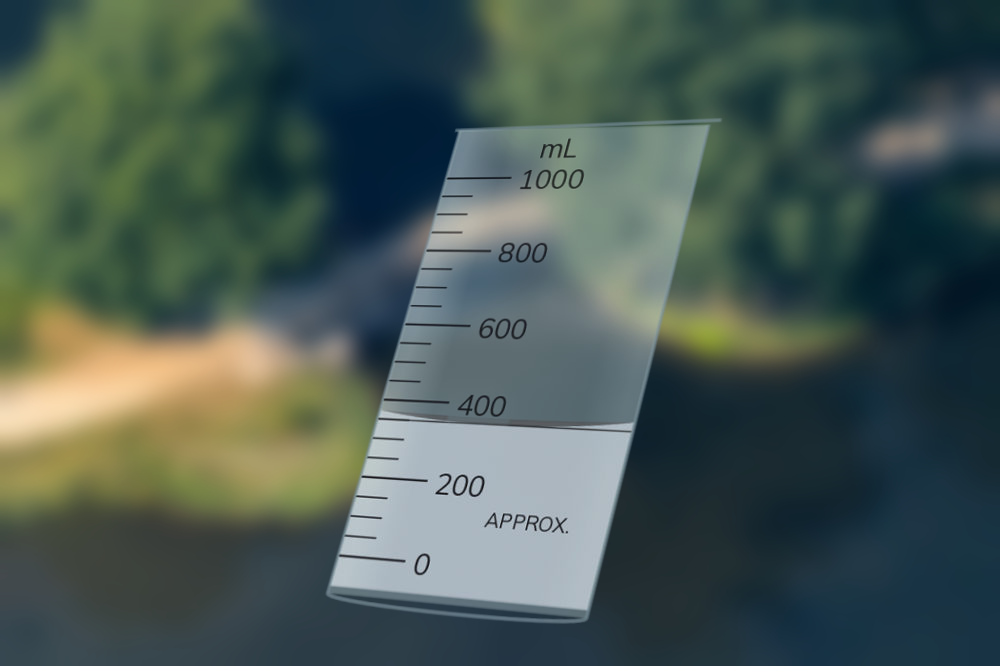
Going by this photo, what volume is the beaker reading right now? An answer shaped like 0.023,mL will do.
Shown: 350,mL
